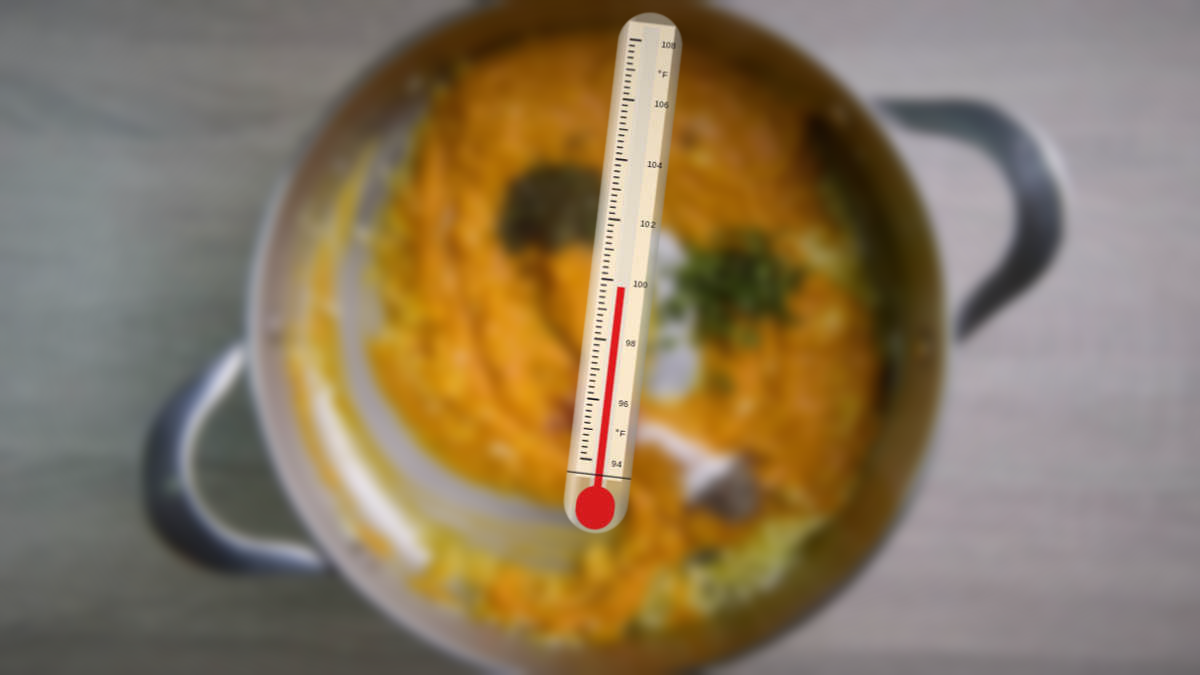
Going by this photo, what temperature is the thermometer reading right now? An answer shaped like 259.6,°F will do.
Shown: 99.8,°F
